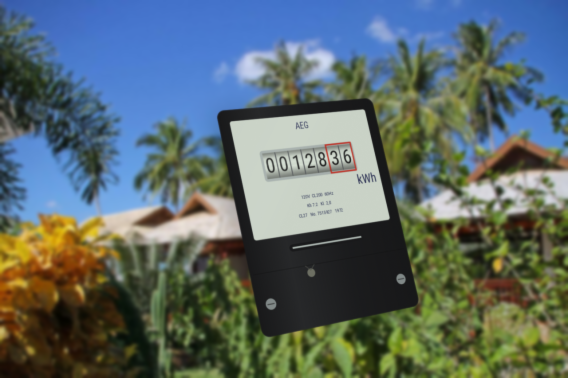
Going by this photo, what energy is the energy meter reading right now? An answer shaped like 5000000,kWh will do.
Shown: 128.36,kWh
